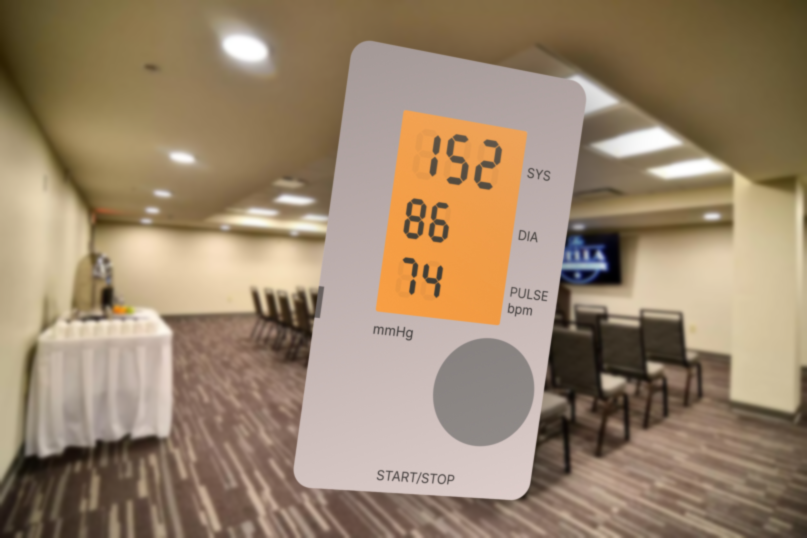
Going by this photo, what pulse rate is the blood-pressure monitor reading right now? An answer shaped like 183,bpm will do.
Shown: 74,bpm
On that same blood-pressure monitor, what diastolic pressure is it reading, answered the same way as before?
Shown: 86,mmHg
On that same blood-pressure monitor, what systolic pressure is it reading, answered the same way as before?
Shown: 152,mmHg
